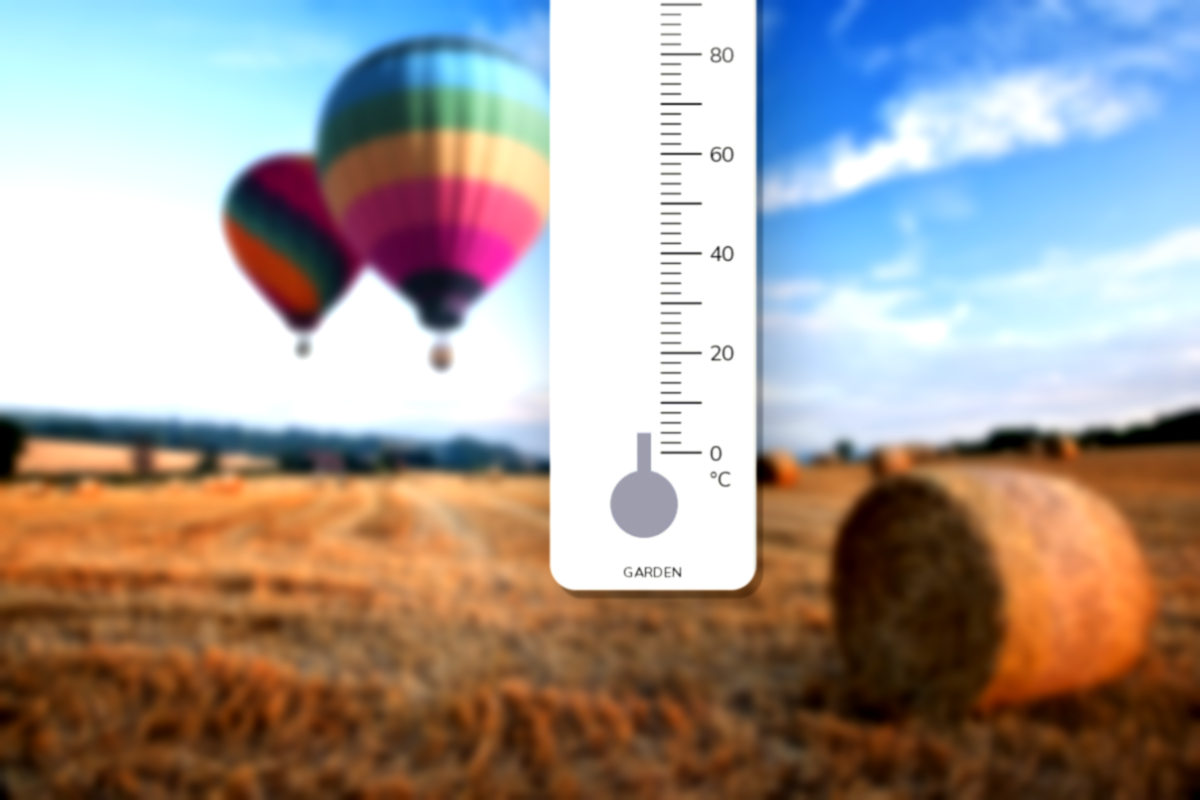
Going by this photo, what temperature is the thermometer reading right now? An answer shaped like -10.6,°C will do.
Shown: 4,°C
